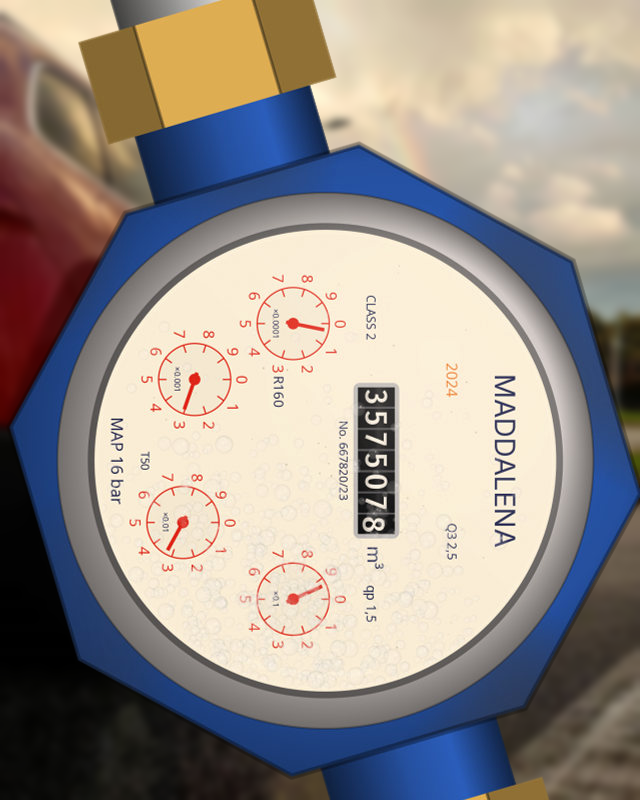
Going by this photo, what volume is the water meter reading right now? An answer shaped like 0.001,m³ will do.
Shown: 3575077.9330,m³
